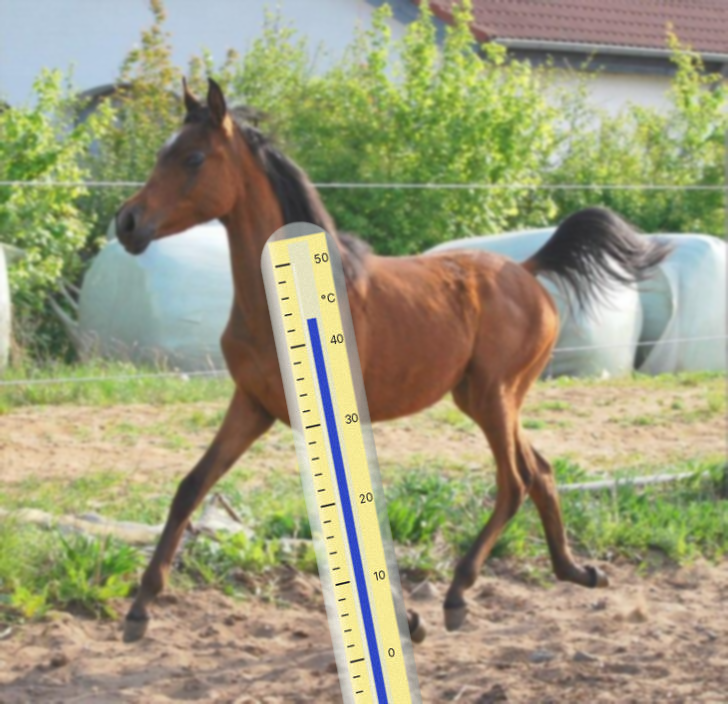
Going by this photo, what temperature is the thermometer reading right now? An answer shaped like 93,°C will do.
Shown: 43,°C
